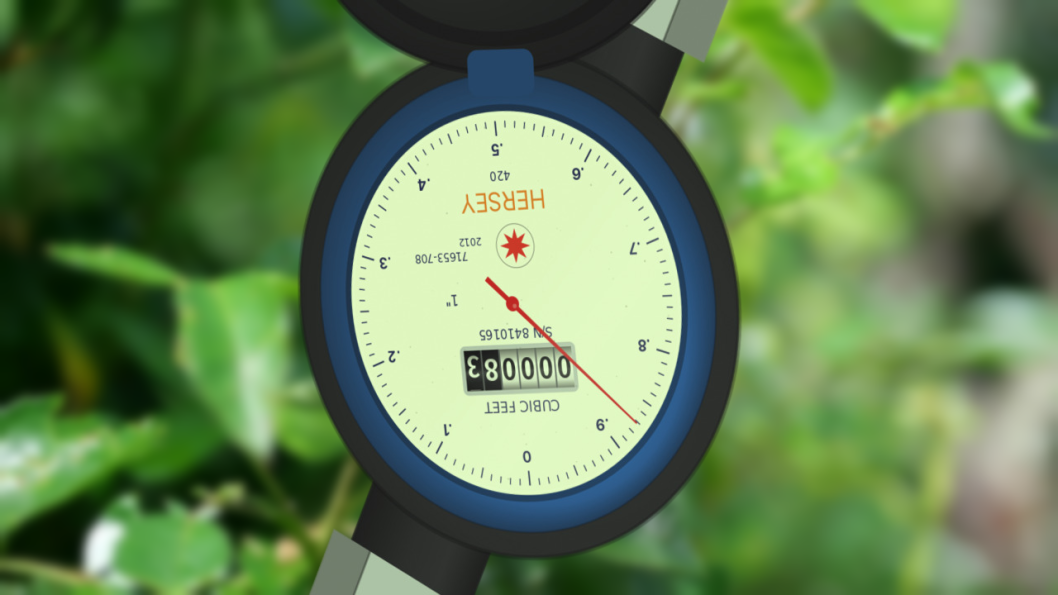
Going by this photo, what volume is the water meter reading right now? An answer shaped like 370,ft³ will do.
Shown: 82.87,ft³
